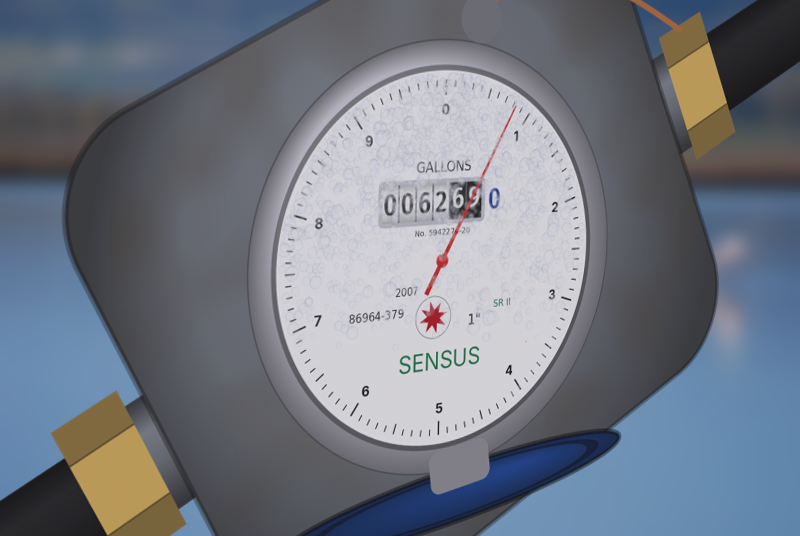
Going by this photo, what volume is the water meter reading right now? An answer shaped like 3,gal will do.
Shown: 62690.8,gal
